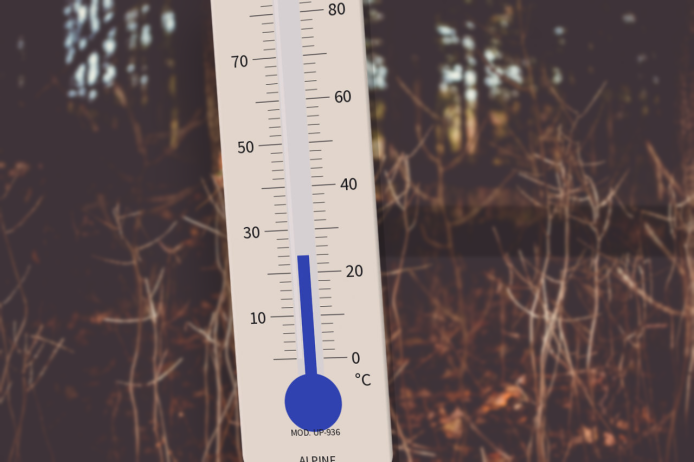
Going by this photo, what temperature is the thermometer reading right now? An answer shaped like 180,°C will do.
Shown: 24,°C
